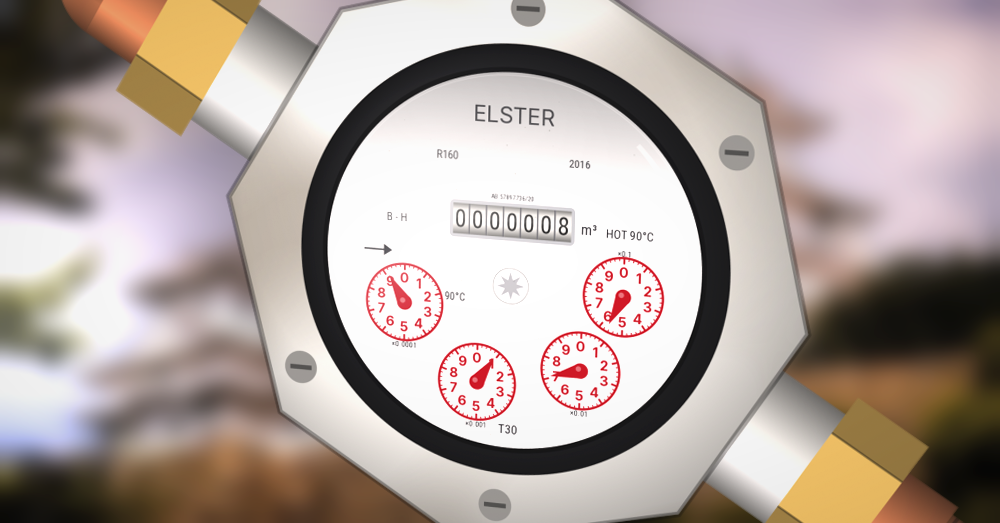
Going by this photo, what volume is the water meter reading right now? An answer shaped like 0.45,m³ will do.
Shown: 8.5709,m³
